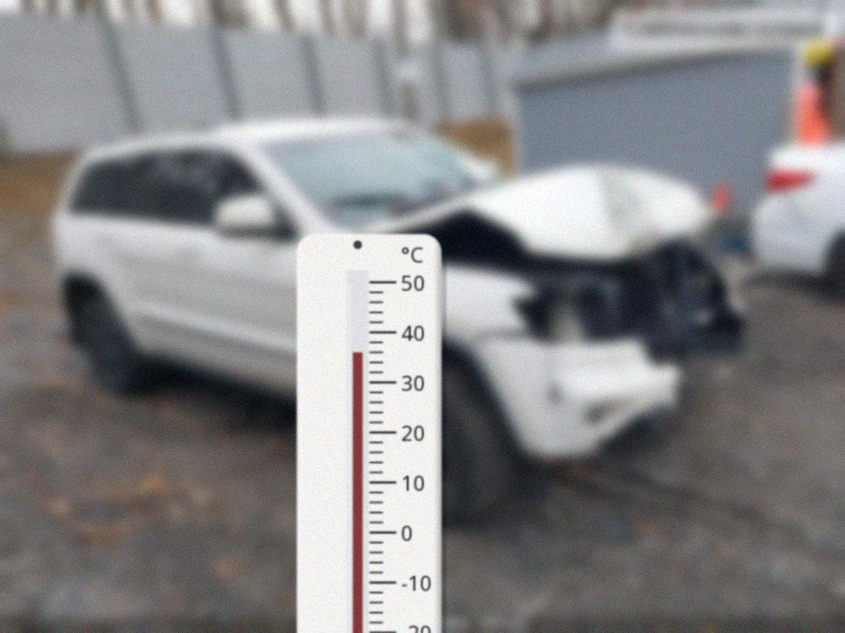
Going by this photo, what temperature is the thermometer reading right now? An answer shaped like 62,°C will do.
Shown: 36,°C
